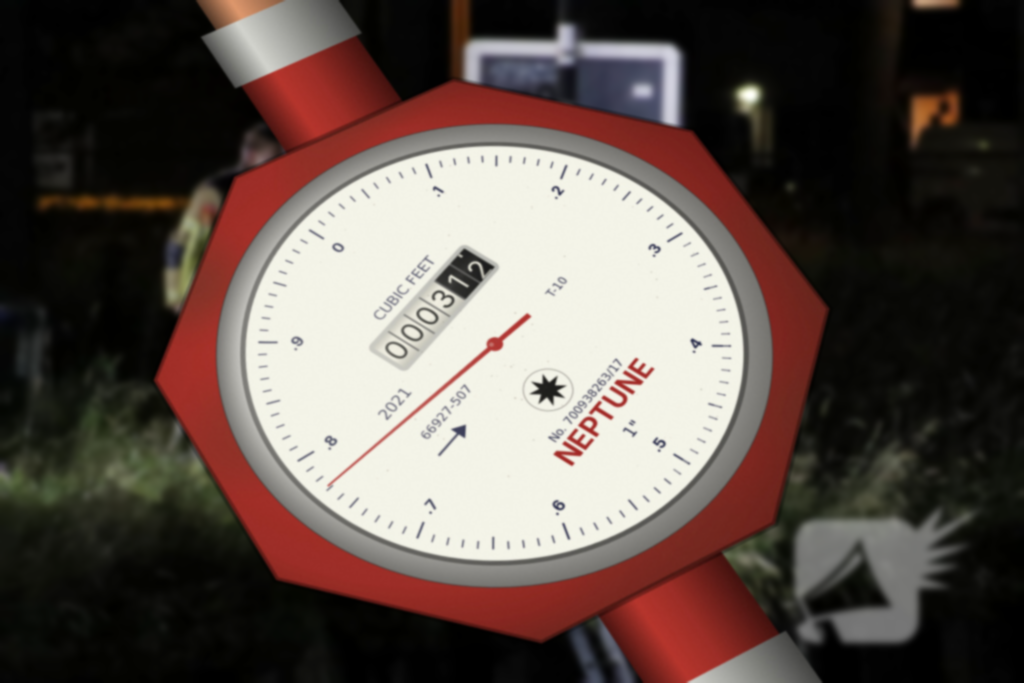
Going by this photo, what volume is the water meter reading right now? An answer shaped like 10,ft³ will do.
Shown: 311.77,ft³
